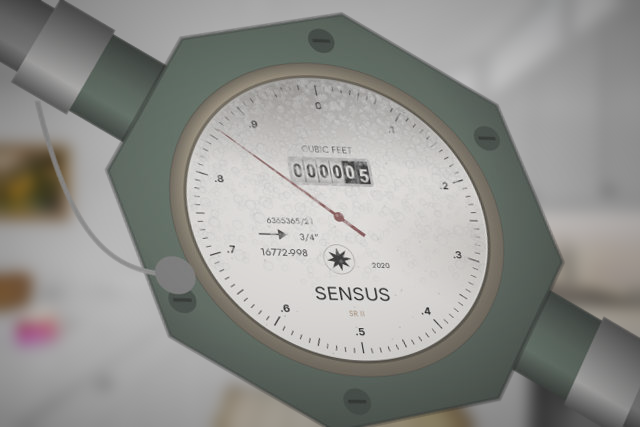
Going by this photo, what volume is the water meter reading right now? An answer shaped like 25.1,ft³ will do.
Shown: 4.86,ft³
